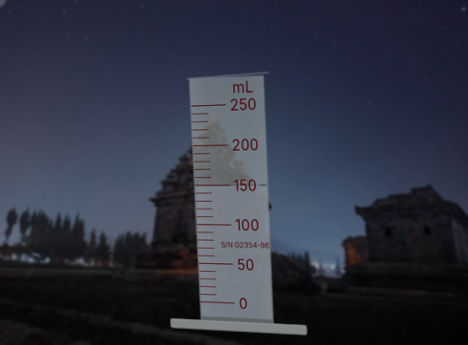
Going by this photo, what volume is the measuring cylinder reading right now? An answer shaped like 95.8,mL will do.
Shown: 150,mL
